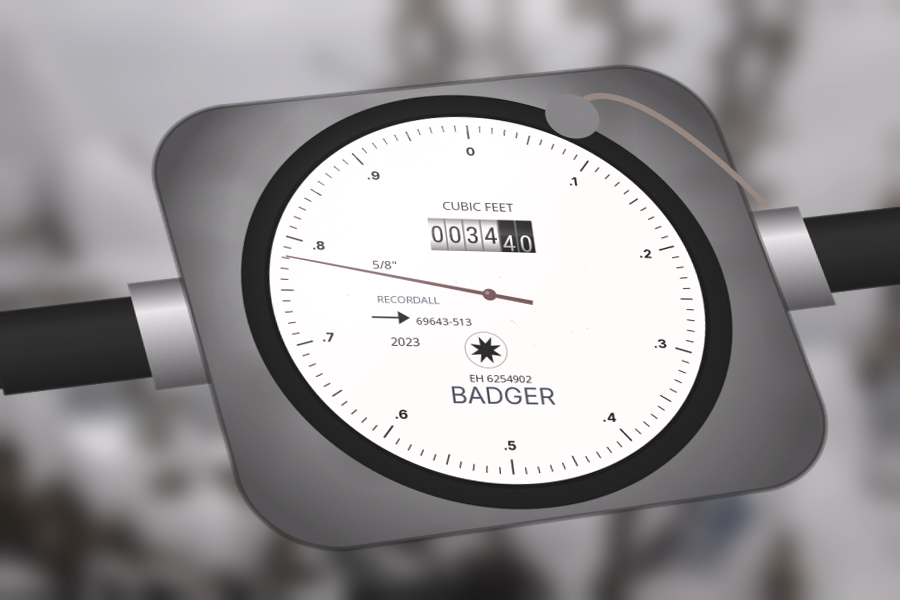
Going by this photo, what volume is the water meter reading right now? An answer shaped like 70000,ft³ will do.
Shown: 3439.78,ft³
